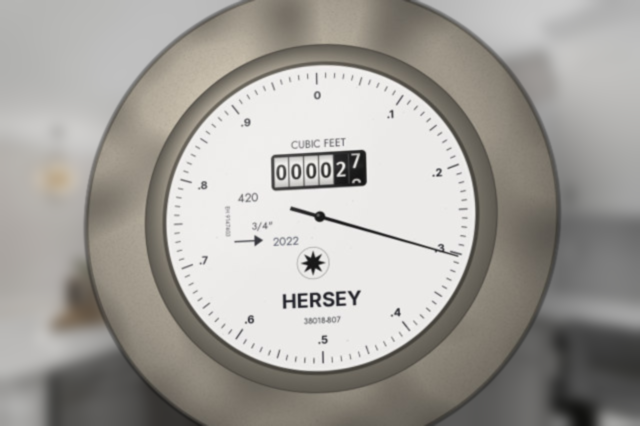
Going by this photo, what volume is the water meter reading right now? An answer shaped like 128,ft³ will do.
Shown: 27.30,ft³
